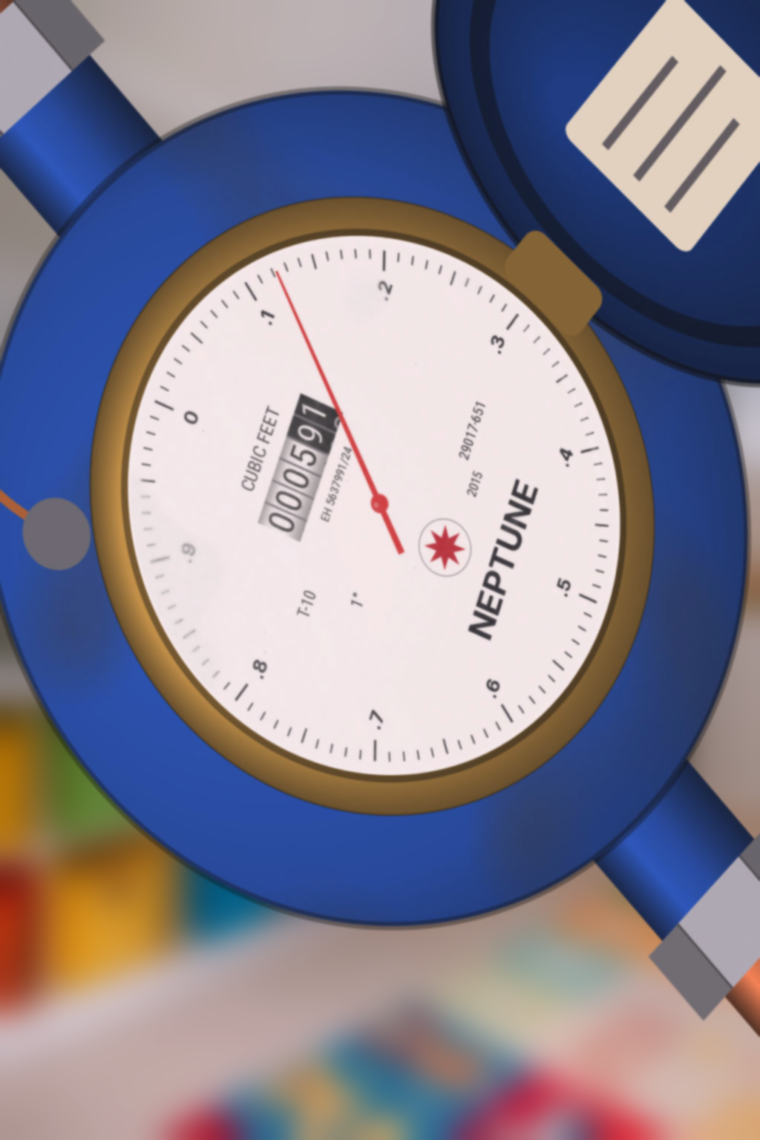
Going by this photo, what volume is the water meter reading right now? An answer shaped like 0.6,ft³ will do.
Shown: 591.12,ft³
